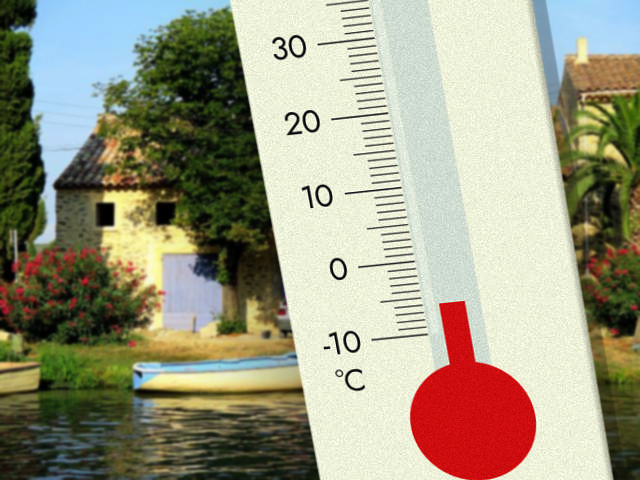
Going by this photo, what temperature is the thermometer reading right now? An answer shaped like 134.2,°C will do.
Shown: -6,°C
